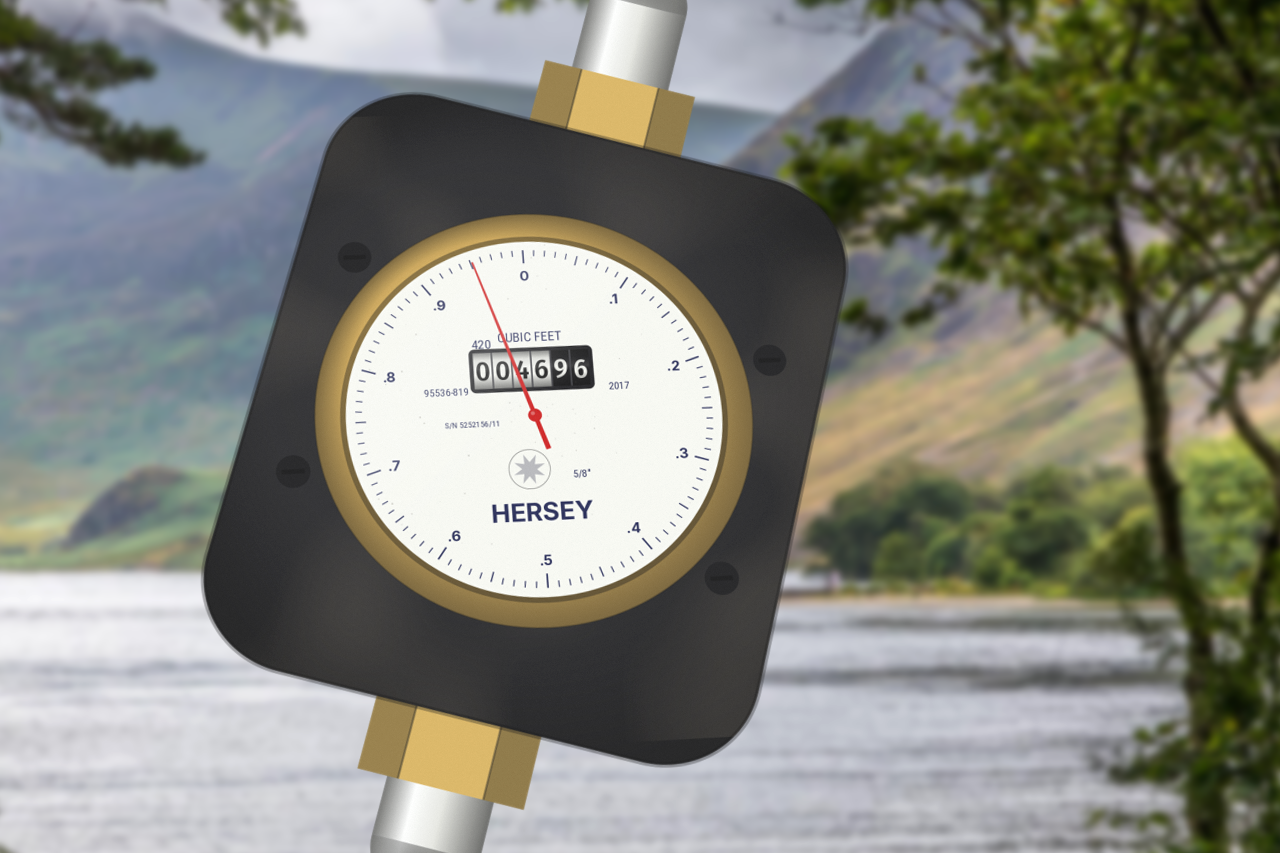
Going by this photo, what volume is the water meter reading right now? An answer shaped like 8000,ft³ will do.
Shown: 4695.95,ft³
